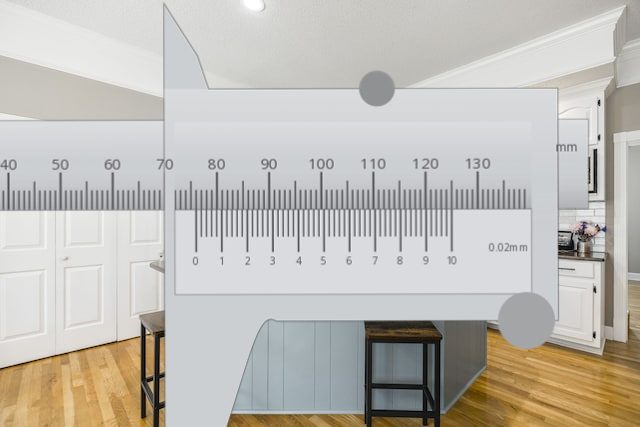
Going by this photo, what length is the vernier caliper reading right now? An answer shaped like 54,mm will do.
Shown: 76.0,mm
